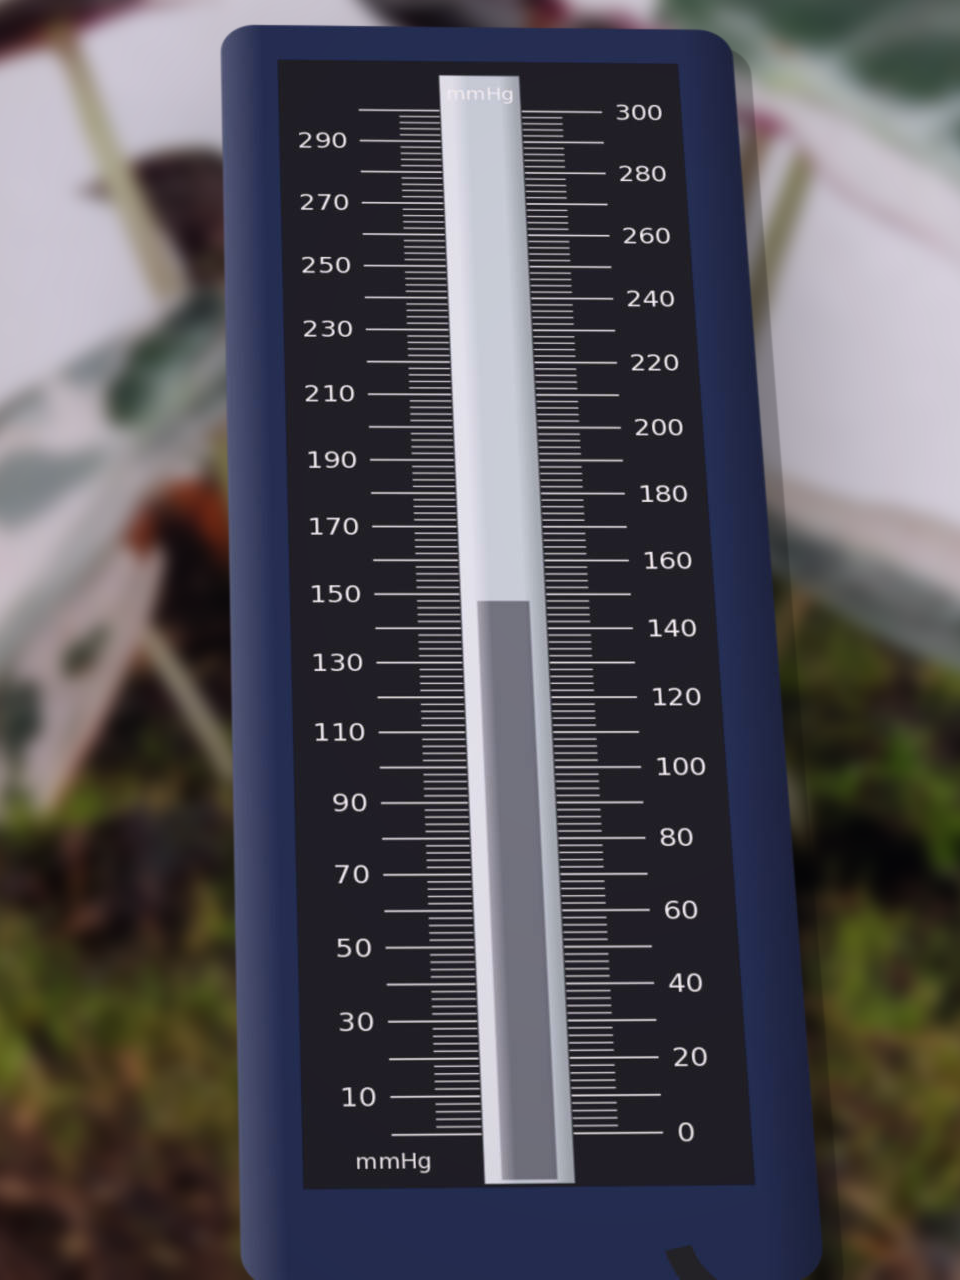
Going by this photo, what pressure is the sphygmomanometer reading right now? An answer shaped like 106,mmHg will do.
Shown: 148,mmHg
